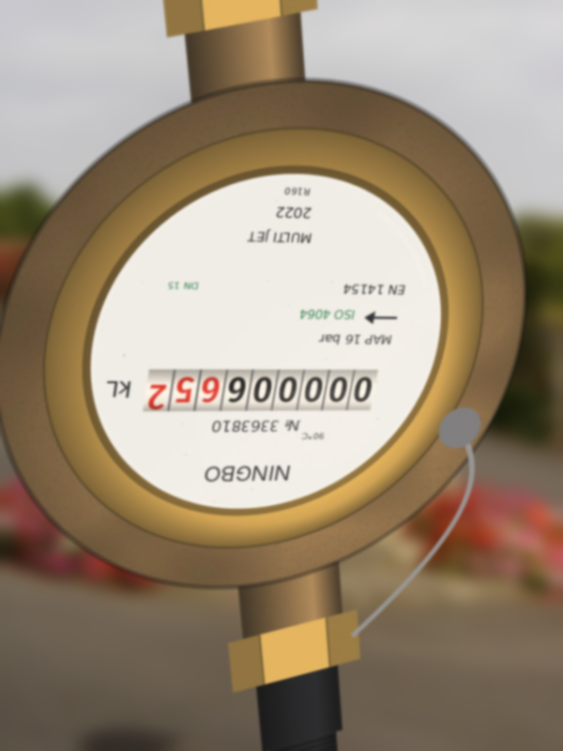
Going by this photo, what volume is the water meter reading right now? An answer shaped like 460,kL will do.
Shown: 6.652,kL
